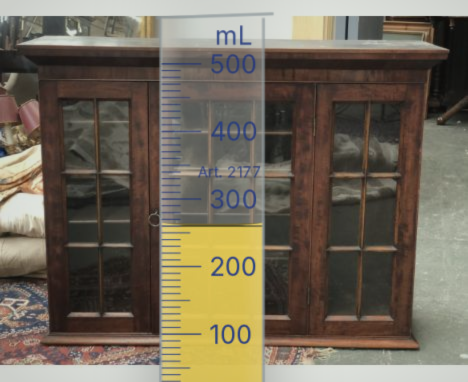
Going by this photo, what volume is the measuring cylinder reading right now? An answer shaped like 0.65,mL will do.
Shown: 260,mL
